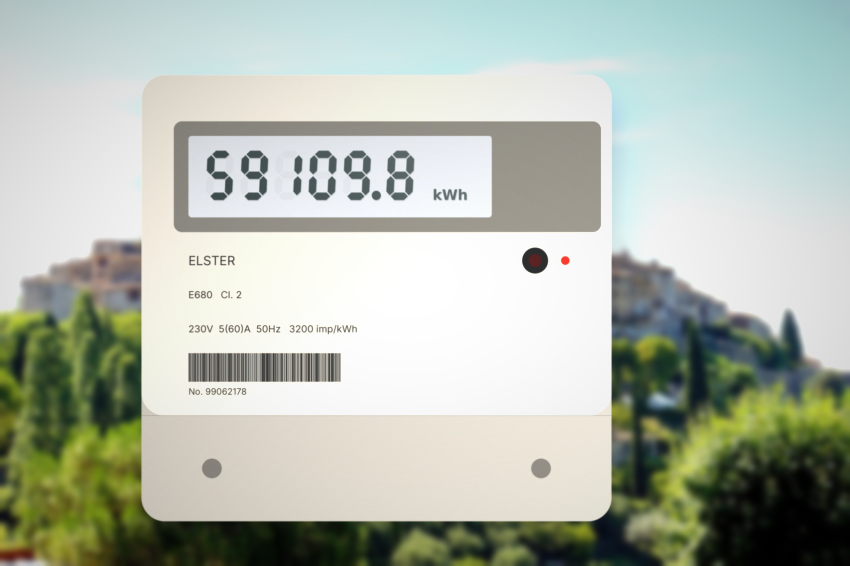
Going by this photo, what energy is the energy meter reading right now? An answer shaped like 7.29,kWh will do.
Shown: 59109.8,kWh
